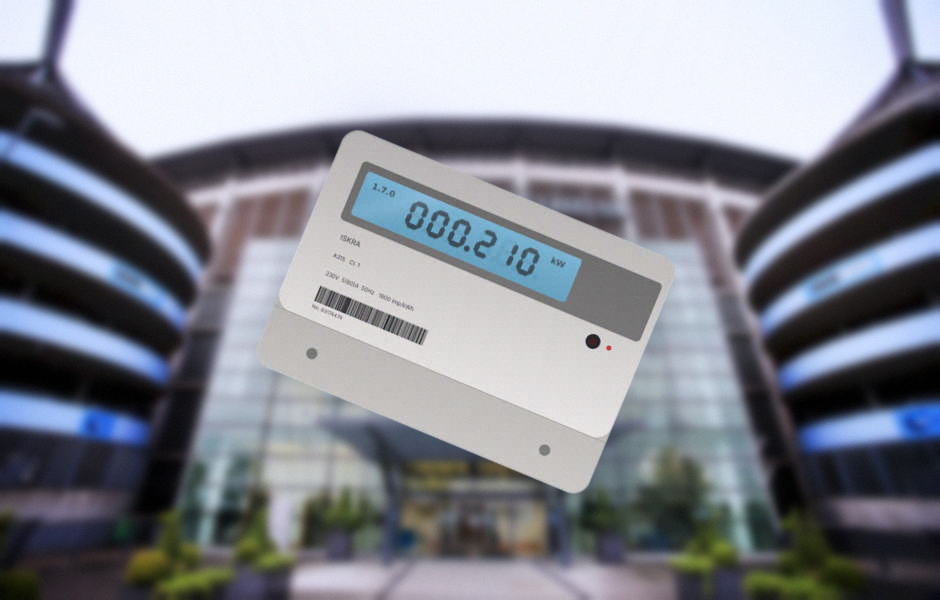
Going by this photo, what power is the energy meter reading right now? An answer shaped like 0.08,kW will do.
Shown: 0.210,kW
